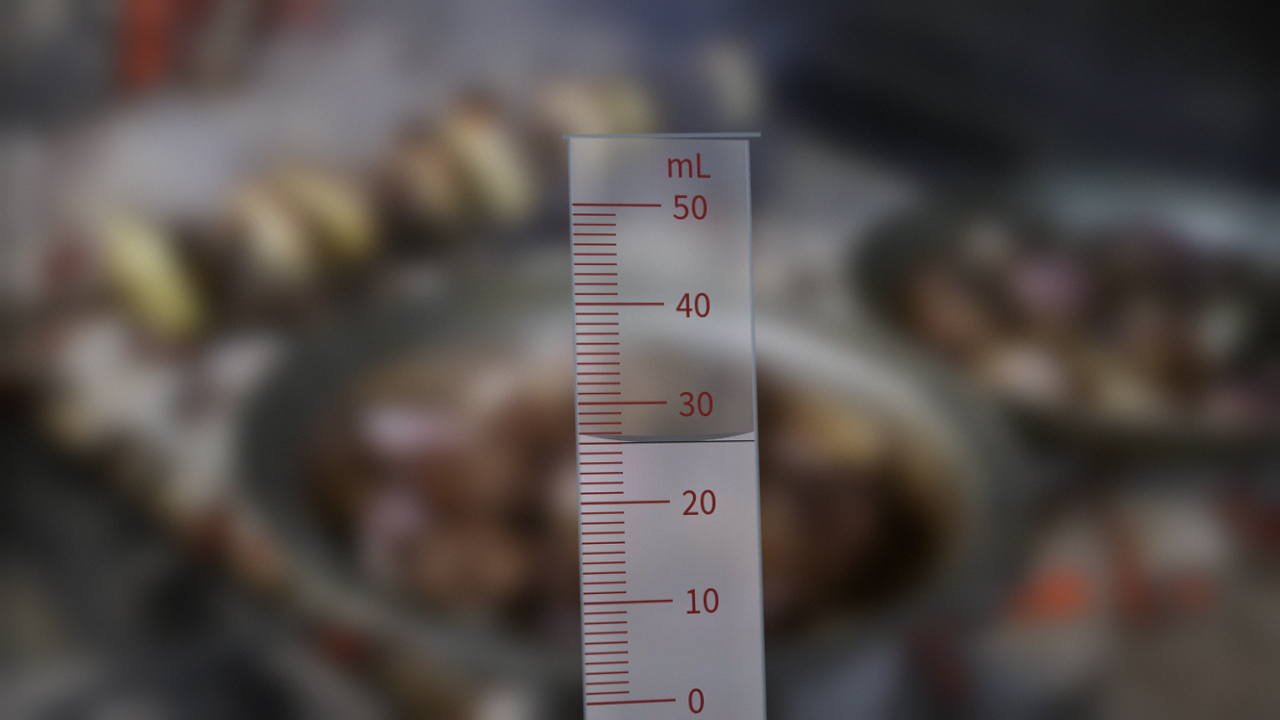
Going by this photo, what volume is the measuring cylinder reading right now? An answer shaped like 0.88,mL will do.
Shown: 26,mL
